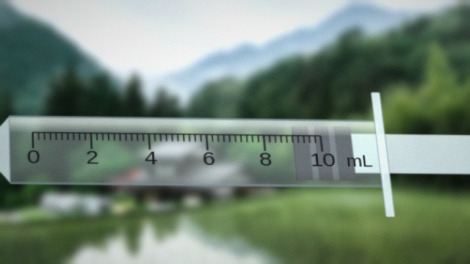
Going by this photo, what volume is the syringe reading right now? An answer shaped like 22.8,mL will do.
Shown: 9,mL
